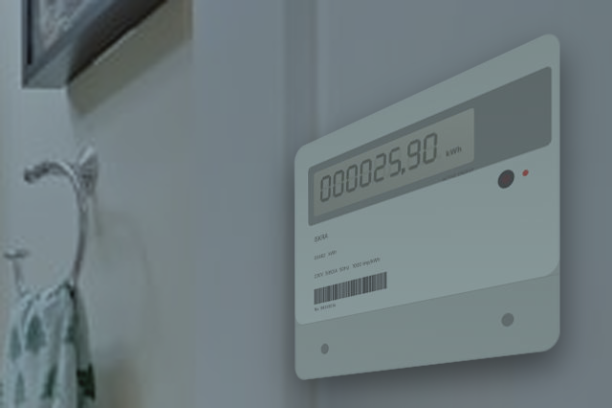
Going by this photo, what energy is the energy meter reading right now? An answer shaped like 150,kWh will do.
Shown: 25.90,kWh
